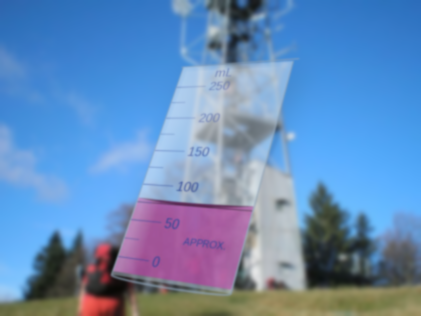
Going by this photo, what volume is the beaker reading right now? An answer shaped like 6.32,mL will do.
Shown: 75,mL
